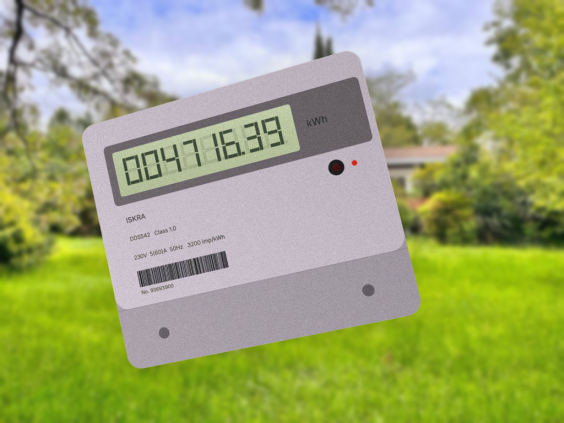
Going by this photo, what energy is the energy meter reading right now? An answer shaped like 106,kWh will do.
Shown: 4716.39,kWh
